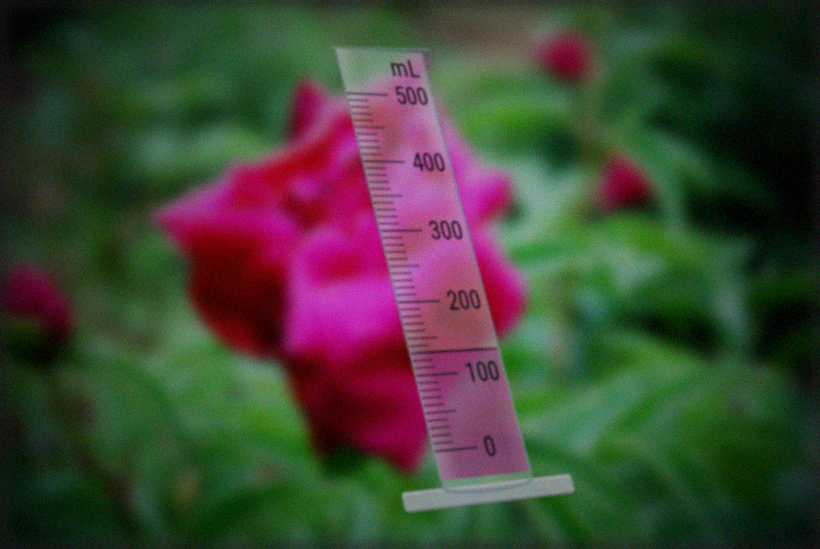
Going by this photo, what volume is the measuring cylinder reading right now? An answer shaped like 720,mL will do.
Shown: 130,mL
